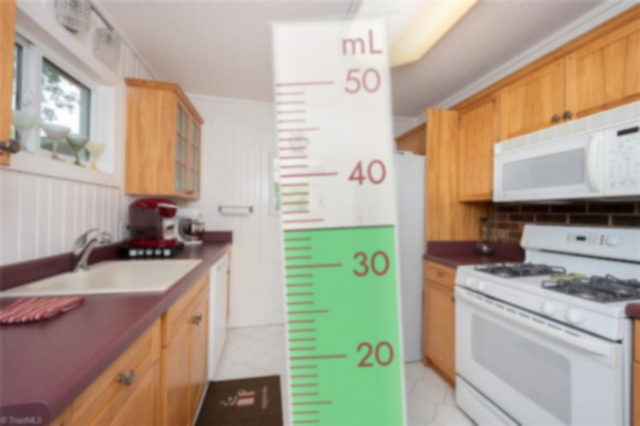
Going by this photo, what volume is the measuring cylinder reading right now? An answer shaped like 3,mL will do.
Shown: 34,mL
